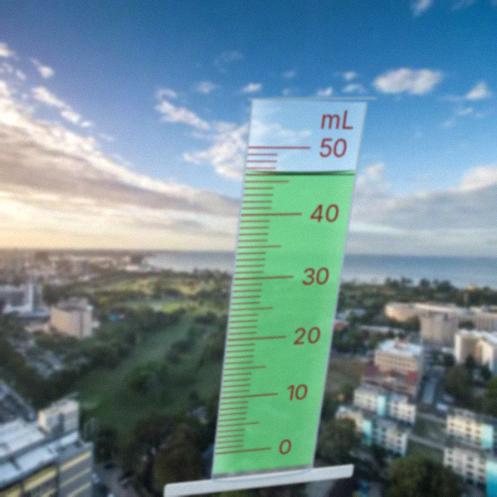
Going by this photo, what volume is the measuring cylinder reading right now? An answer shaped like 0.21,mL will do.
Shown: 46,mL
